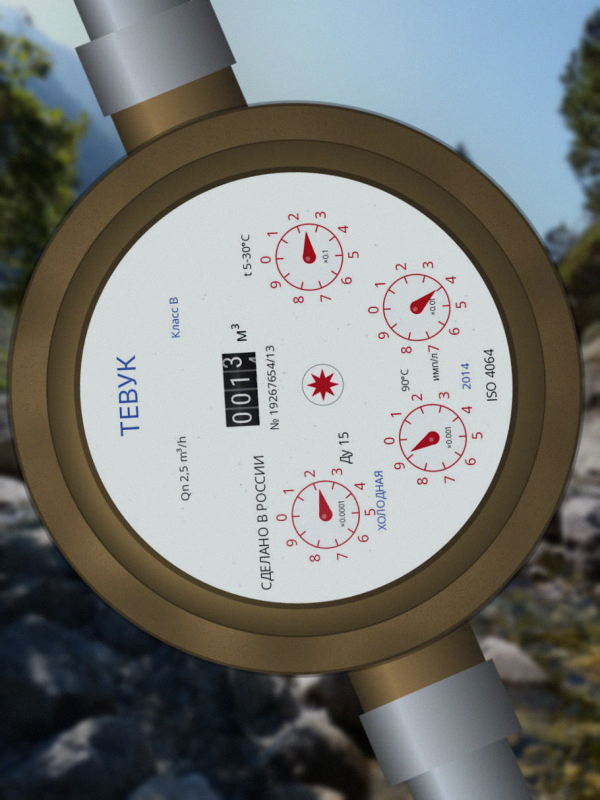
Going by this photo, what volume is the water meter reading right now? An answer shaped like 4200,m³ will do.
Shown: 13.2392,m³
